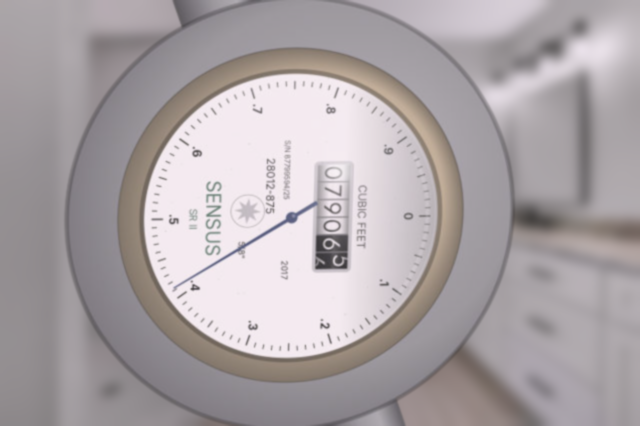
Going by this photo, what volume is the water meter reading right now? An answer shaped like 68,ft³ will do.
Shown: 79065.41,ft³
